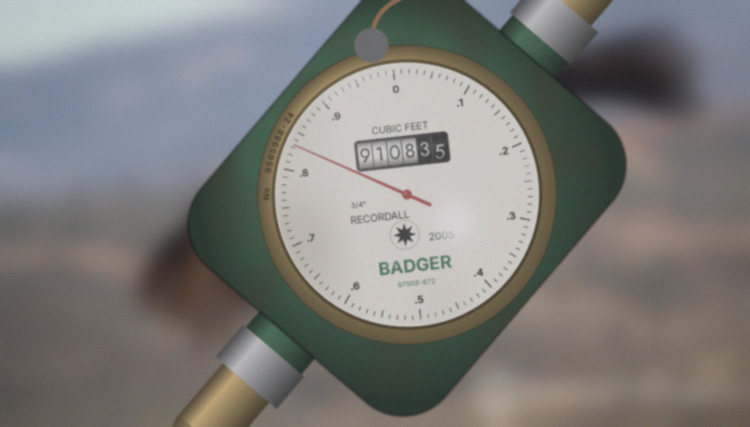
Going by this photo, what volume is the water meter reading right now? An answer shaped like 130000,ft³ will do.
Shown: 910834.83,ft³
